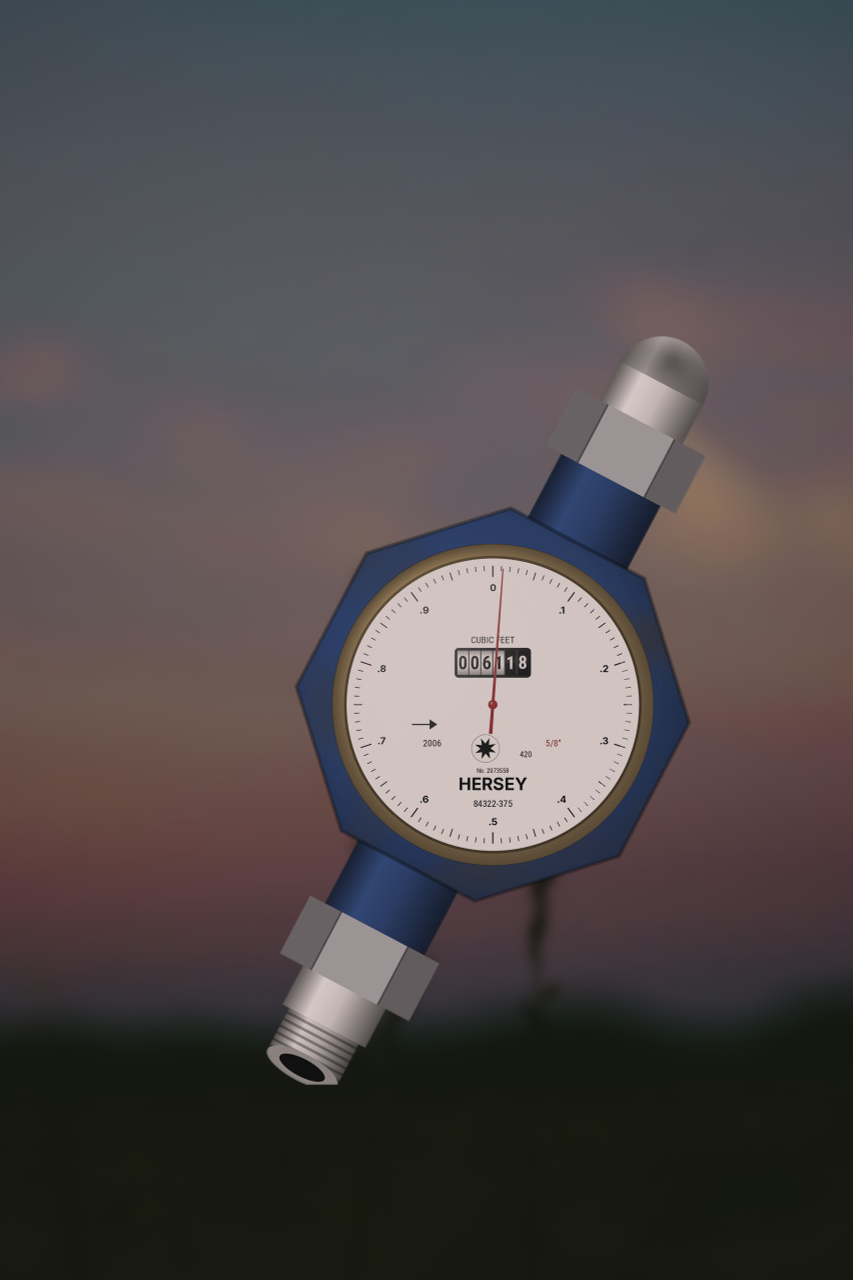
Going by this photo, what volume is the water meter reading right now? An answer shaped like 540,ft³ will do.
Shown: 6118.01,ft³
